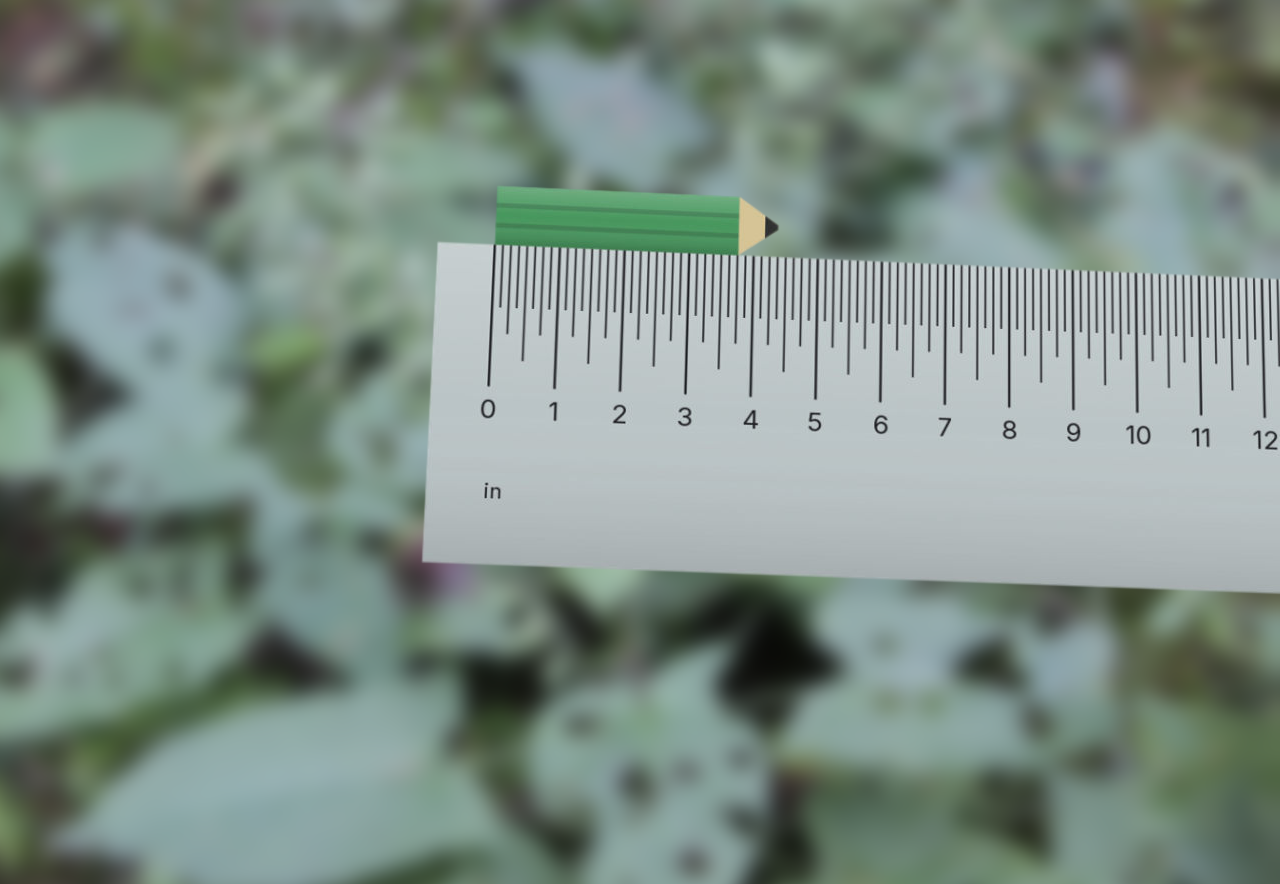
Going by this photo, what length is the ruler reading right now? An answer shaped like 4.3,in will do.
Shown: 4.375,in
